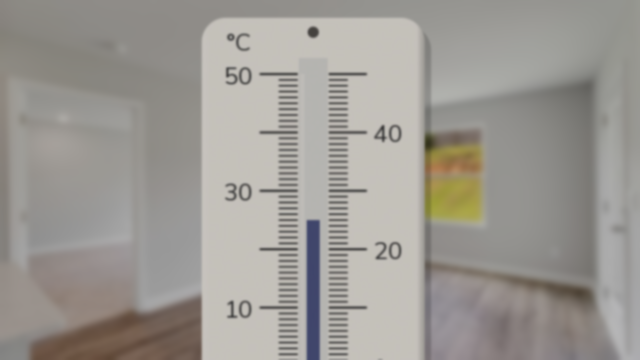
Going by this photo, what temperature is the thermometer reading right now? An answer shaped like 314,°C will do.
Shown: 25,°C
